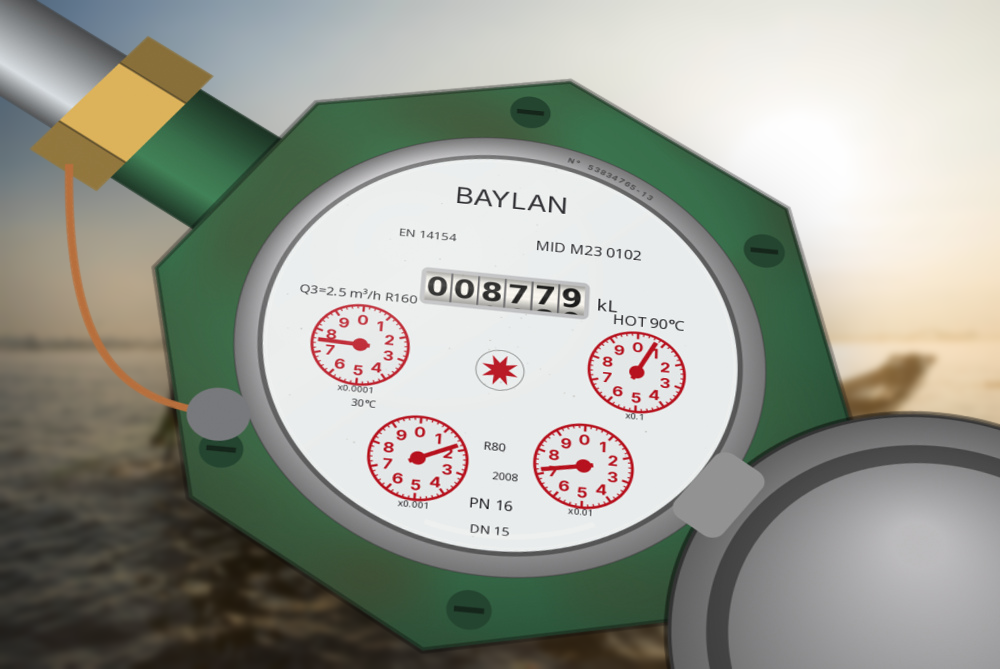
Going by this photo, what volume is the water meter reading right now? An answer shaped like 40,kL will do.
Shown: 8779.0717,kL
